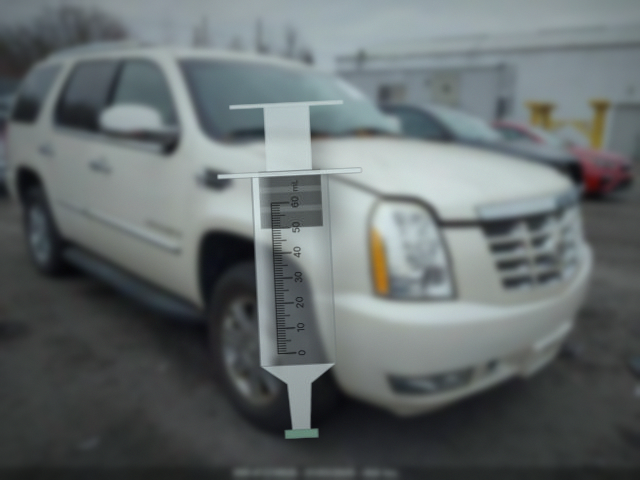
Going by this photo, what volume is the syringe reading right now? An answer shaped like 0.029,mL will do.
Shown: 50,mL
